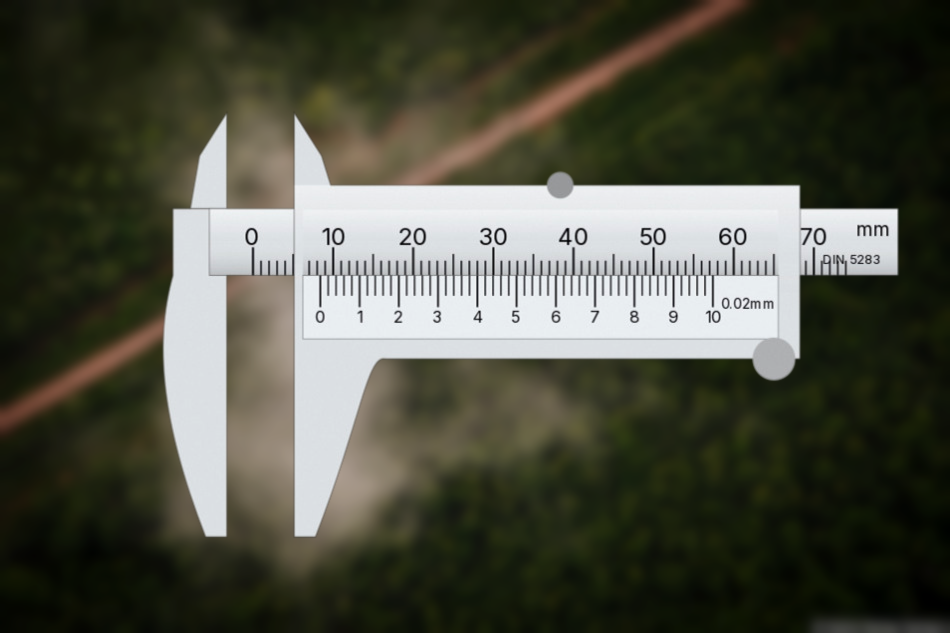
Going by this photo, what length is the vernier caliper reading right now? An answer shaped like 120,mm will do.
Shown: 8.4,mm
